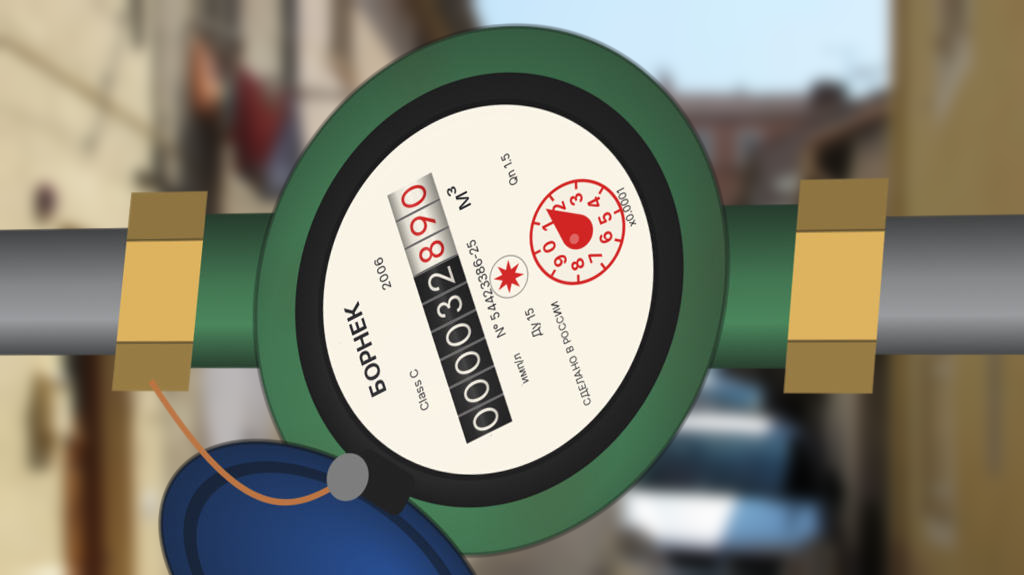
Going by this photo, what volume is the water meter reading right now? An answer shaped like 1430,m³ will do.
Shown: 32.8901,m³
